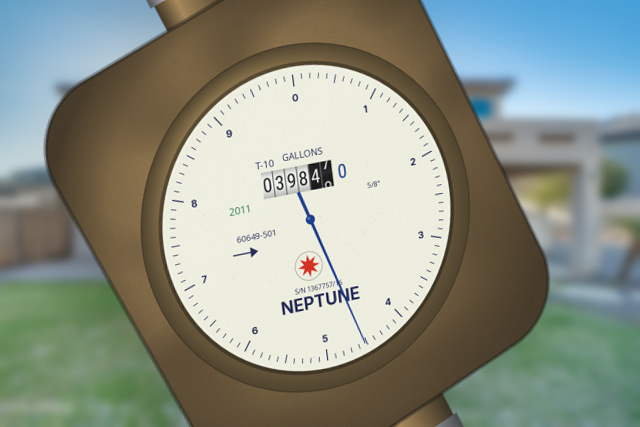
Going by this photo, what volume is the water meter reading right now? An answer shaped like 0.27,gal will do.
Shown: 398474.5,gal
